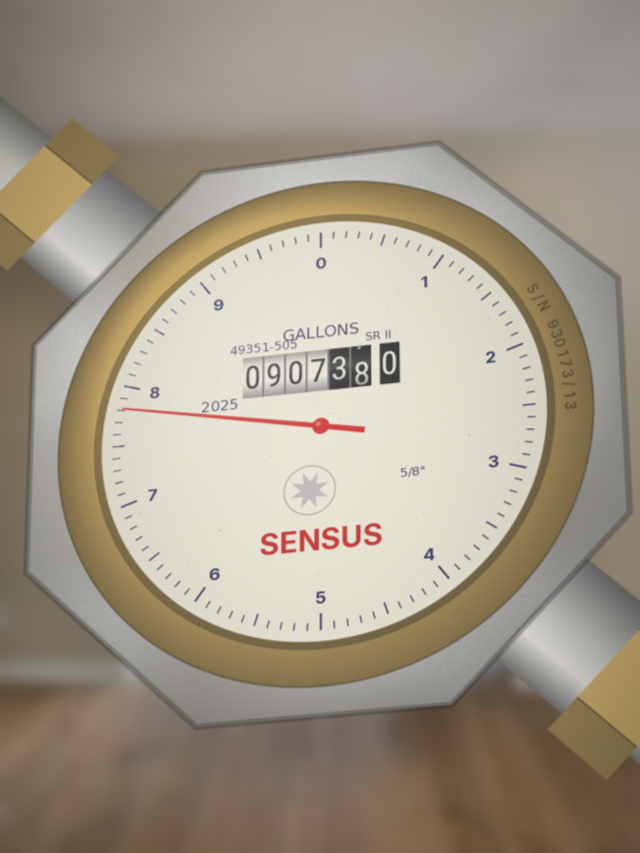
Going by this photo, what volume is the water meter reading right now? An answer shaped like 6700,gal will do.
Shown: 907377.8,gal
